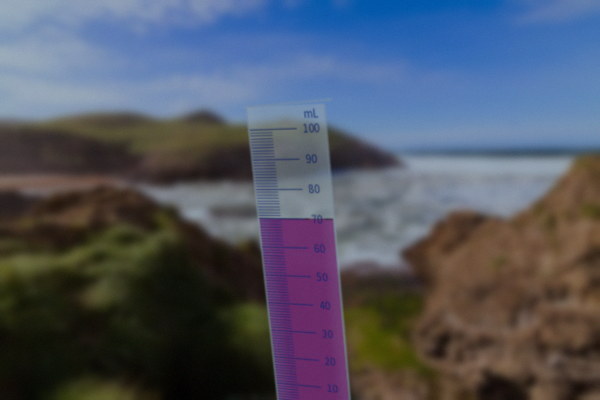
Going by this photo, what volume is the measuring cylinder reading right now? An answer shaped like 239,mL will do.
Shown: 70,mL
